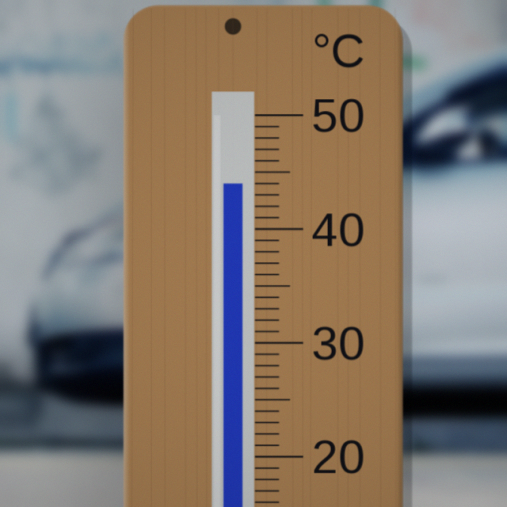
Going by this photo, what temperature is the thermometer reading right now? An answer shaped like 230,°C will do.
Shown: 44,°C
